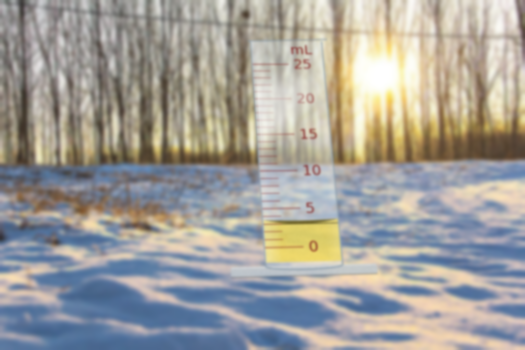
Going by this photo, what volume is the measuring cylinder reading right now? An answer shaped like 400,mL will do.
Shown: 3,mL
